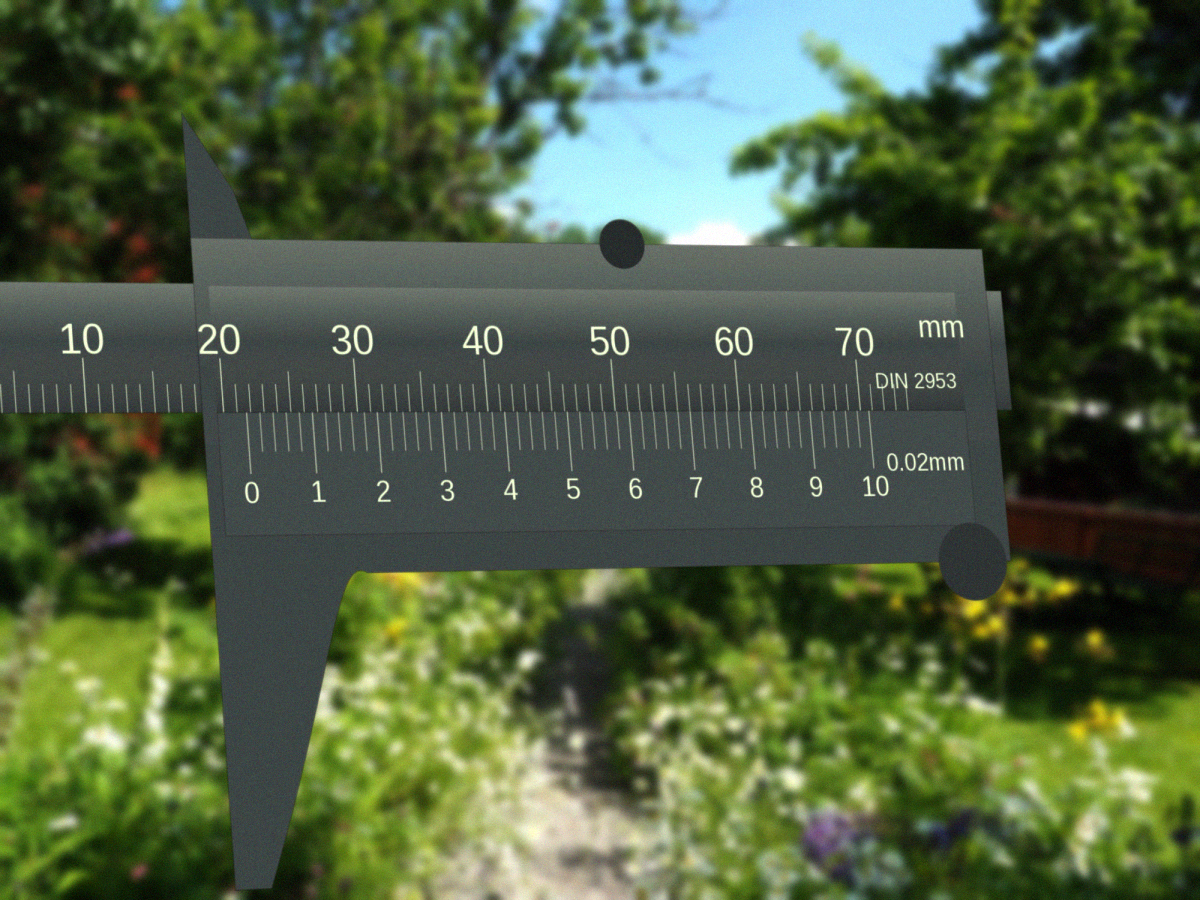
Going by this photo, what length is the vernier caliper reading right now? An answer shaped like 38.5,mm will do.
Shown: 21.7,mm
